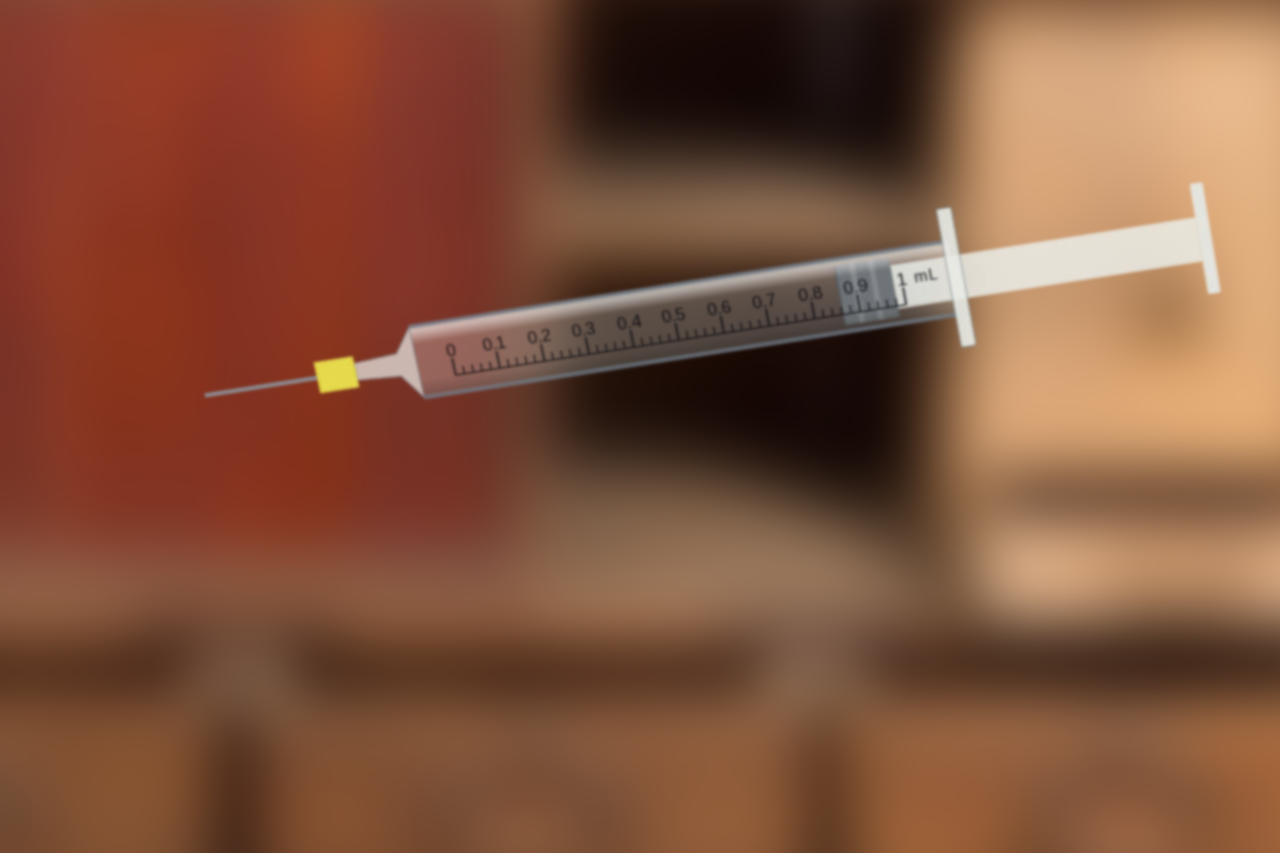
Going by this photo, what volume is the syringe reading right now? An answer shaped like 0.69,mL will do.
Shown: 0.86,mL
